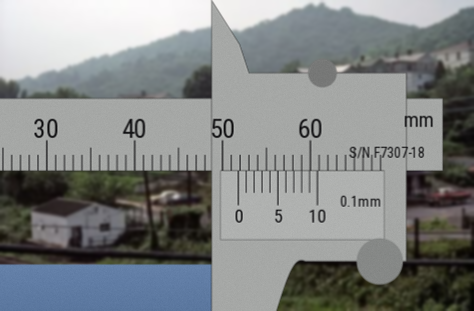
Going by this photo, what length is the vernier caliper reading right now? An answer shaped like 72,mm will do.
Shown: 51.8,mm
